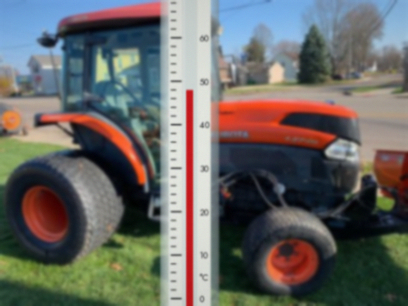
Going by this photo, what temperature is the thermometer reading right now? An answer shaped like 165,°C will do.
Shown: 48,°C
